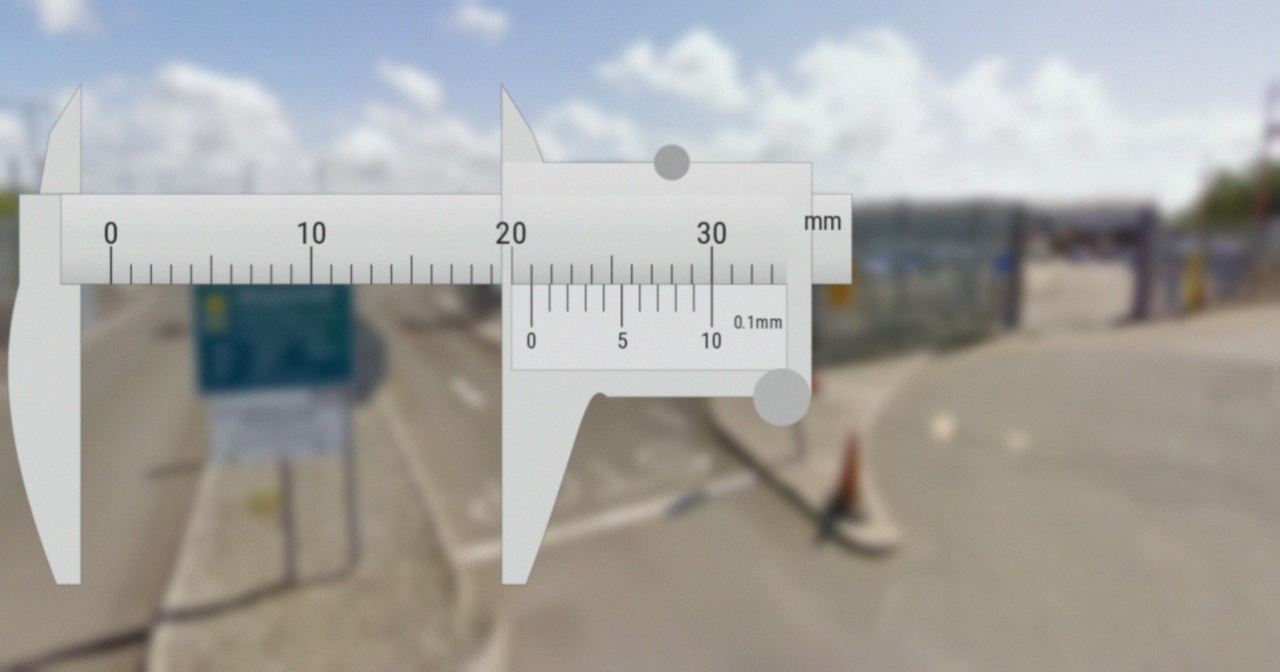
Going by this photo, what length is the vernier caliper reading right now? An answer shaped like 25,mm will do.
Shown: 21.0,mm
